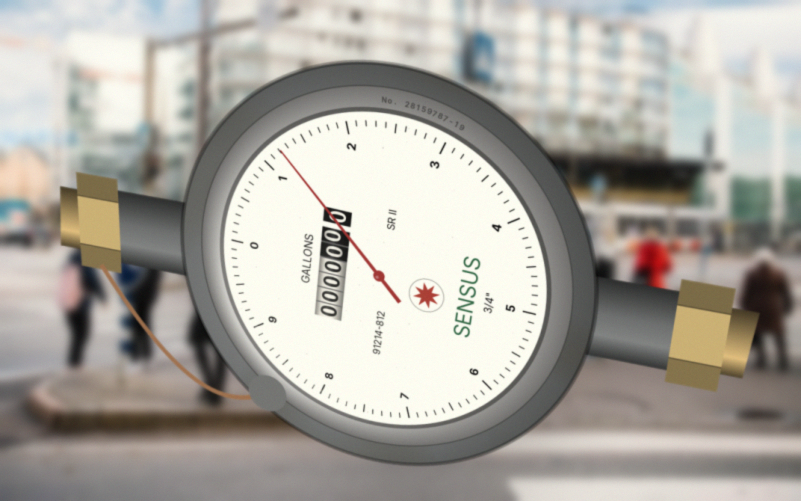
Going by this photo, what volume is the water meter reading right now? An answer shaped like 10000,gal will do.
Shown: 1.2,gal
